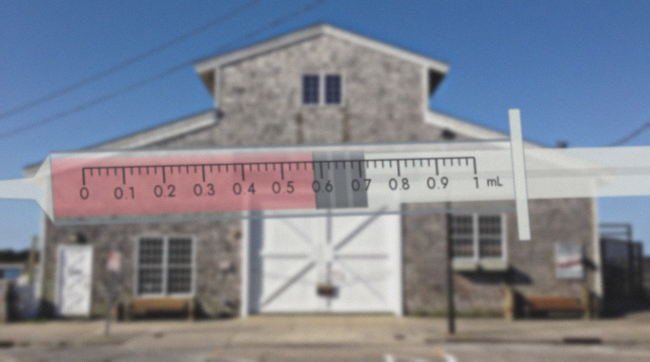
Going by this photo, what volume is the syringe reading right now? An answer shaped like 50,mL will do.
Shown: 0.58,mL
